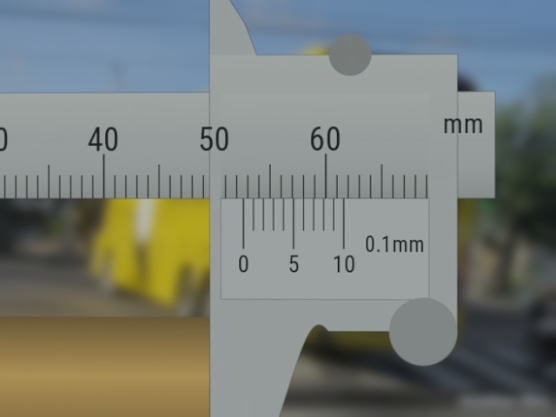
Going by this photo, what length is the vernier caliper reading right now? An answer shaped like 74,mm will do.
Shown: 52.6,mm
